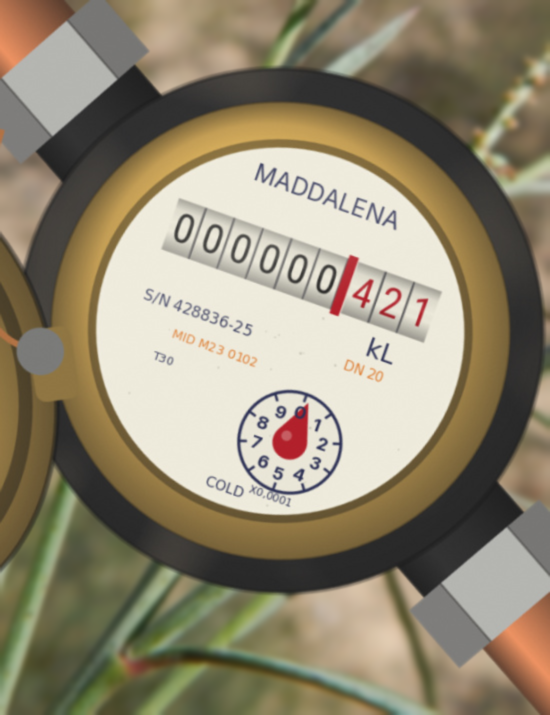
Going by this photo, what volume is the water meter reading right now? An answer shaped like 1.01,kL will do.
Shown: 0.4210,kL
